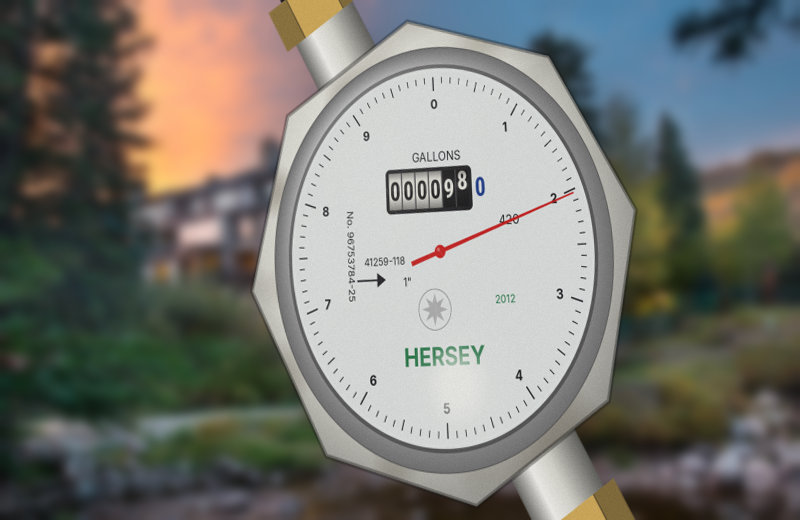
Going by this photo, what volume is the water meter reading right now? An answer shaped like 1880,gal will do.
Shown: 982.0,gal
